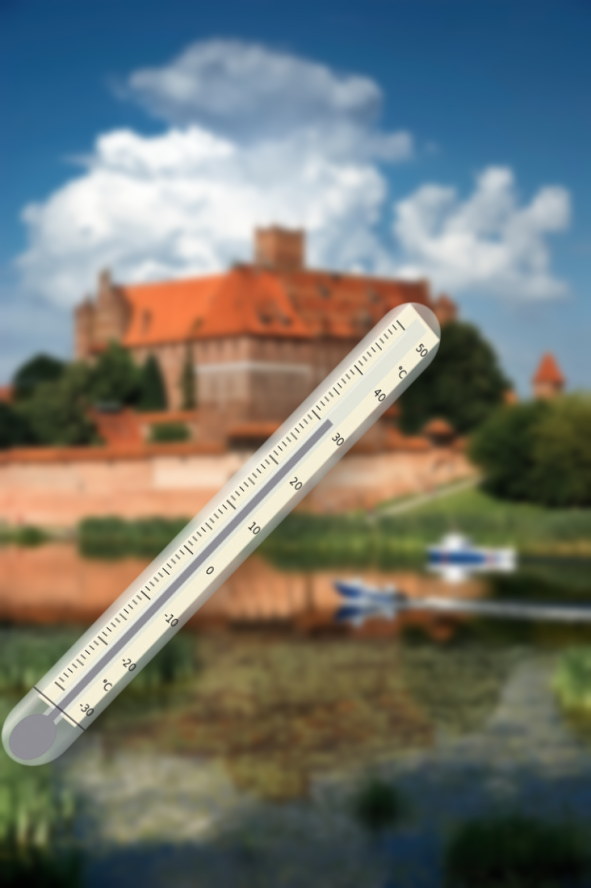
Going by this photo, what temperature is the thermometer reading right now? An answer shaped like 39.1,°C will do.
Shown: 31,°C
